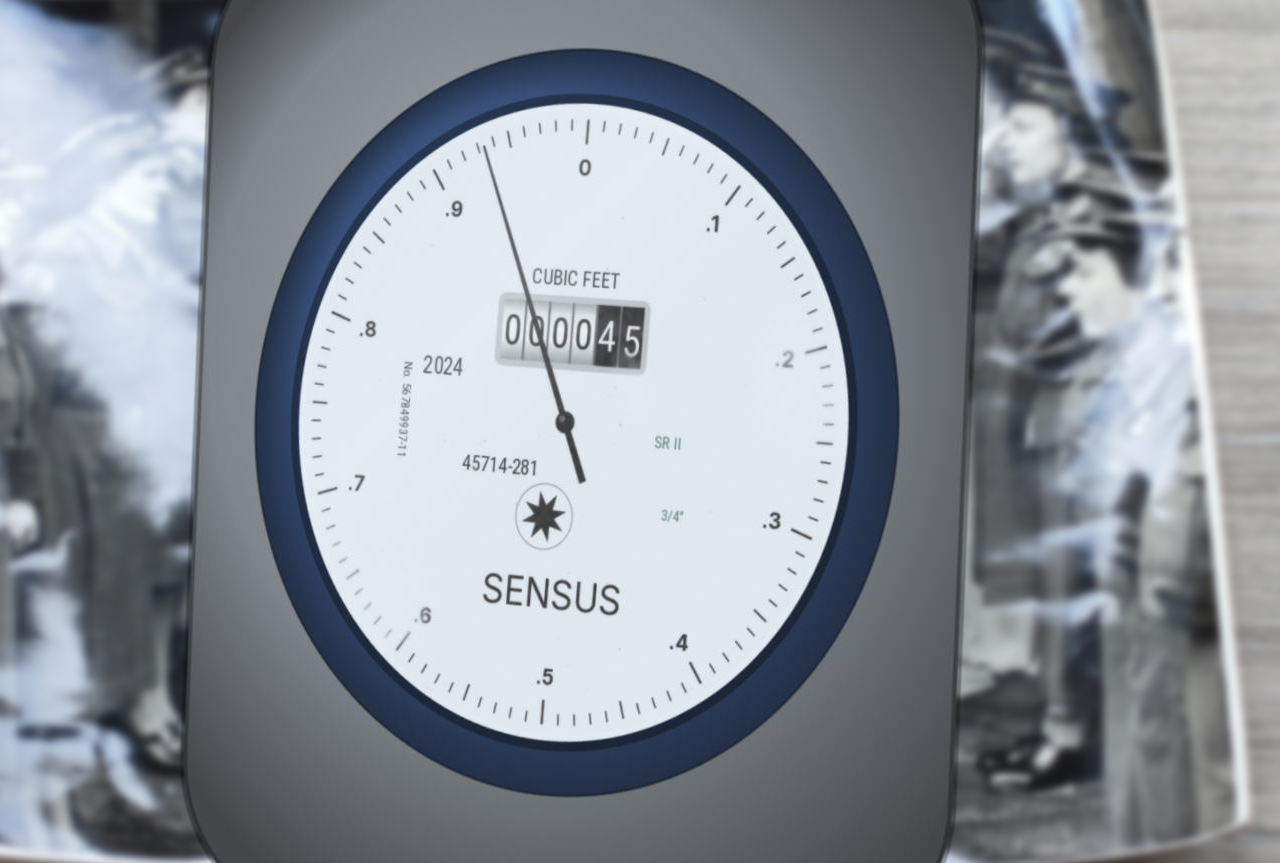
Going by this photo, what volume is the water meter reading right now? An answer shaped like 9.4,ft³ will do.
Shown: 44.93,ft³
